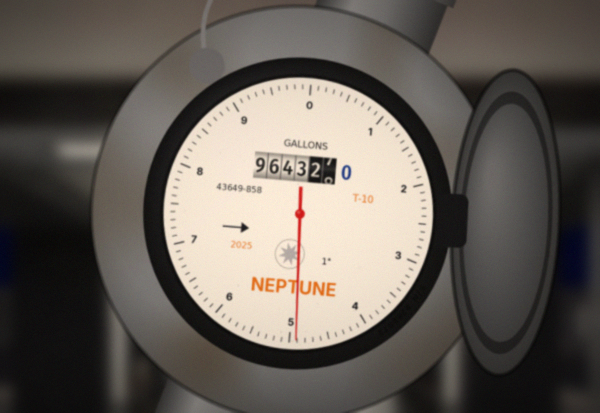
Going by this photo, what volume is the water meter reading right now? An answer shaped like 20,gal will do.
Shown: 9643274.9,gal
